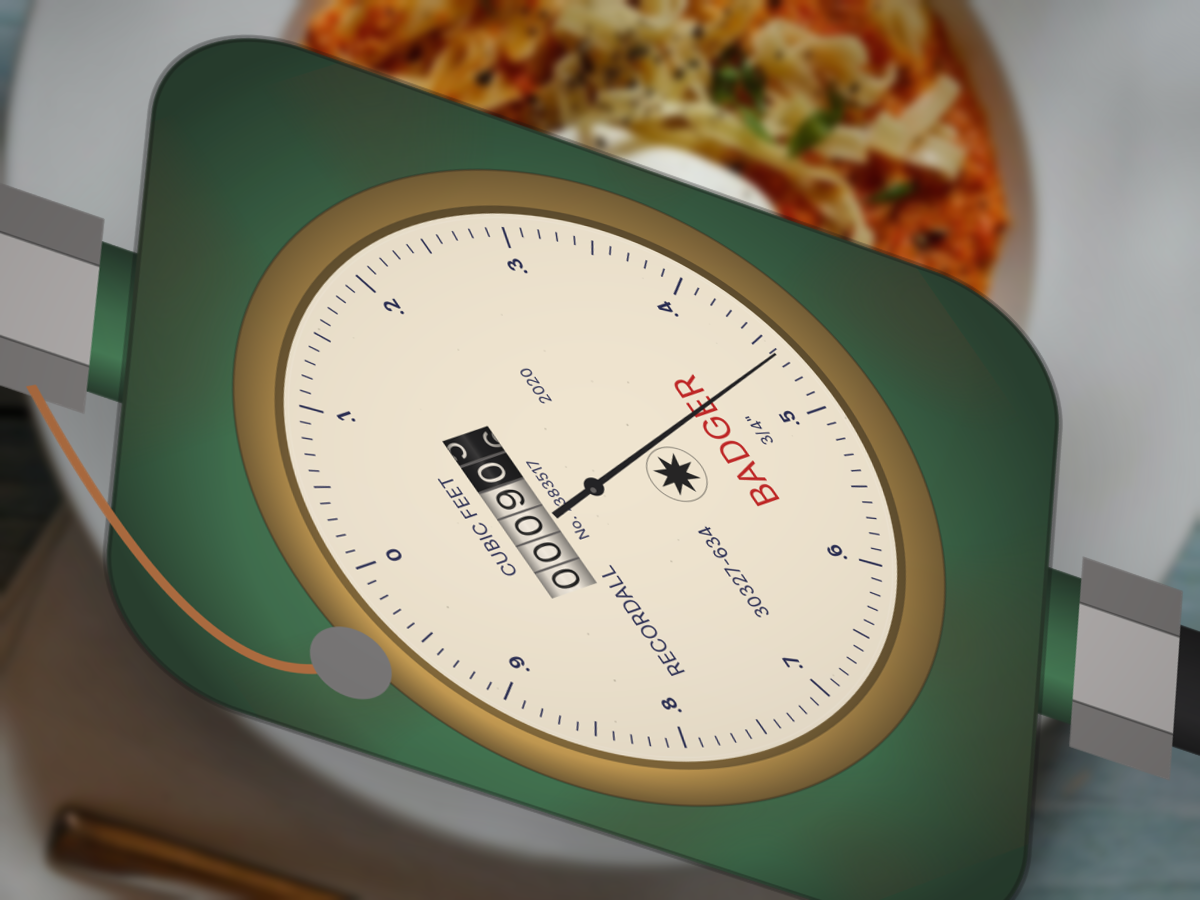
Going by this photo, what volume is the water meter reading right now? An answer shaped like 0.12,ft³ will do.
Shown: 905.46,ft³
